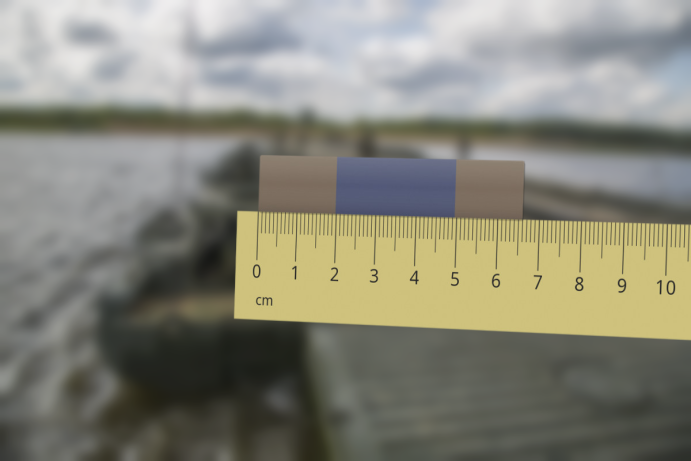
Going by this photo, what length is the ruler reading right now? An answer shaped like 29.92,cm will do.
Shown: 6.6,cm
